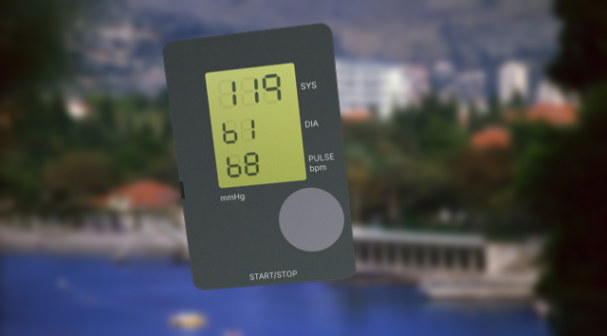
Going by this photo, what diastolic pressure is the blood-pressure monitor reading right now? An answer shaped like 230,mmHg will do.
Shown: 61,mmHg
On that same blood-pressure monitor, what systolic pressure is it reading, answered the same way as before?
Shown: 119,mmHg
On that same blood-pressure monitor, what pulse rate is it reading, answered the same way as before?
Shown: 68,bpm
